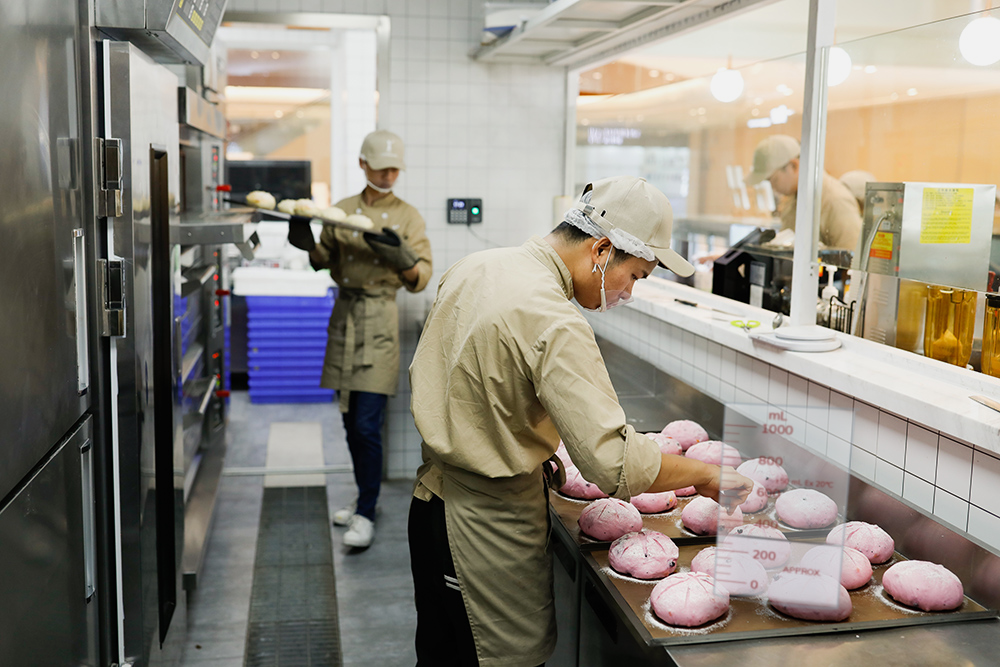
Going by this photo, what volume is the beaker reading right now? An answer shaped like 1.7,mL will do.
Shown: 300,mL
